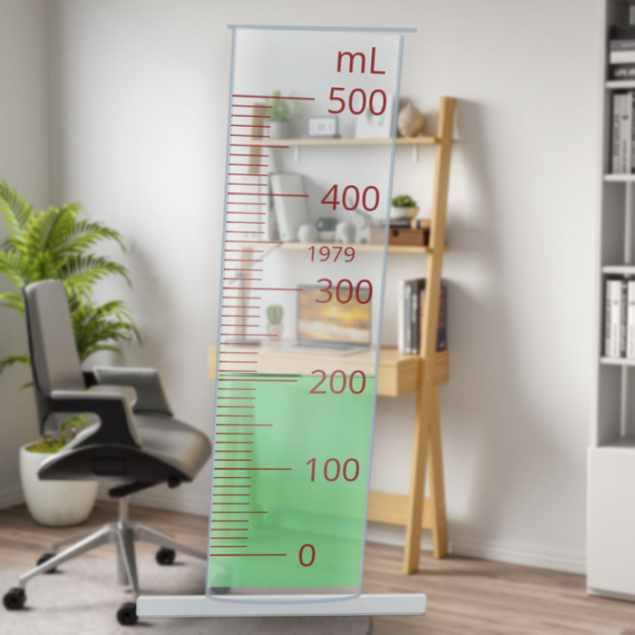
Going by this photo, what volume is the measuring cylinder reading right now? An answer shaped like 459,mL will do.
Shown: 205,mL
